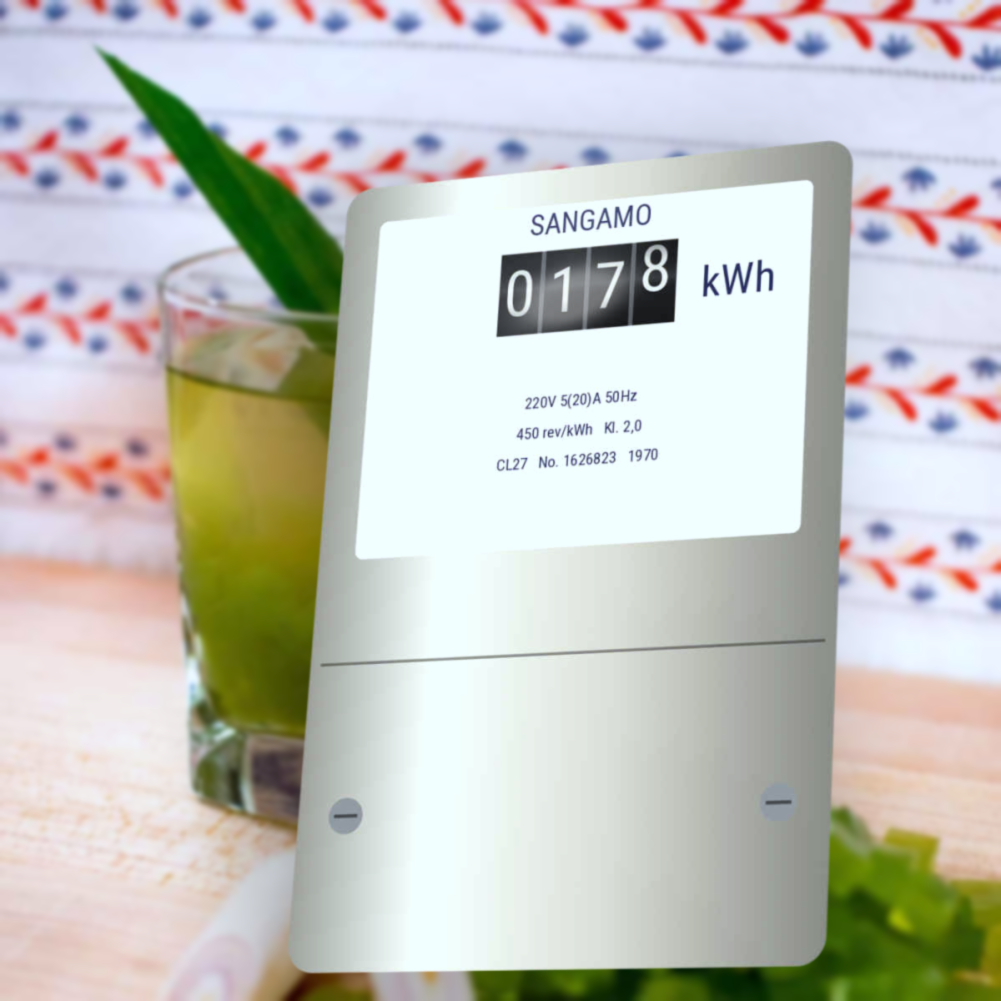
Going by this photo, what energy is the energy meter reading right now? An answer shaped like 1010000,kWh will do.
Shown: 178,kWh
